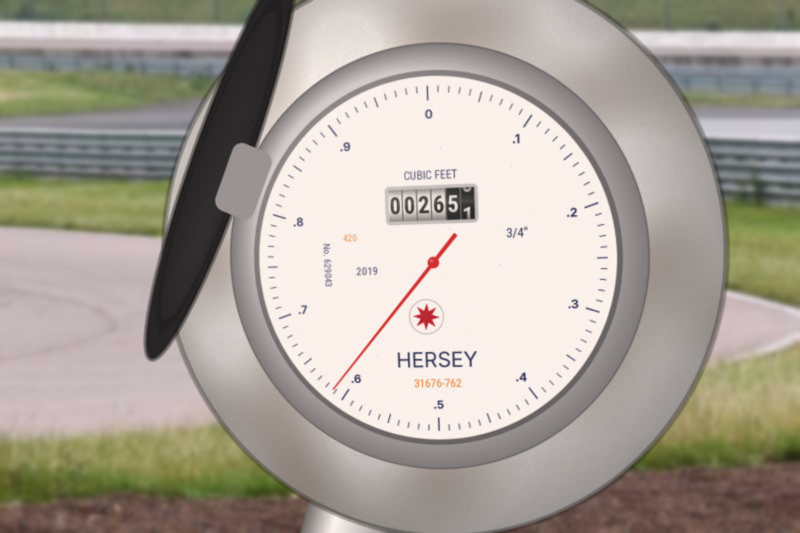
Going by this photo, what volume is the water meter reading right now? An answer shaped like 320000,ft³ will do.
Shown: 2650.61,ft³
